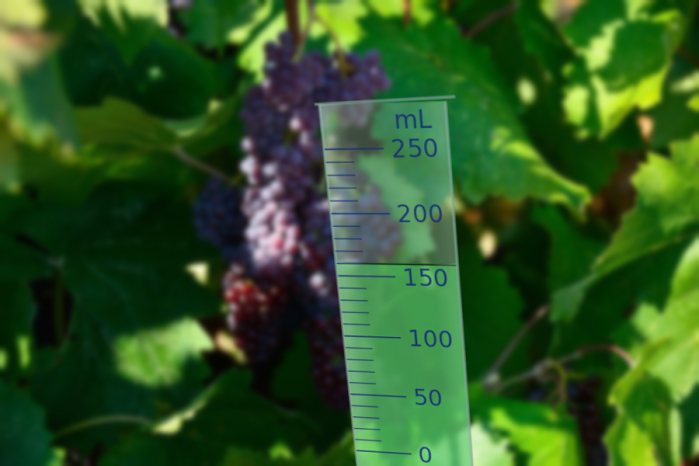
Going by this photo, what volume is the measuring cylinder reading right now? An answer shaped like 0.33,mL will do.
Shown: 160,mL
